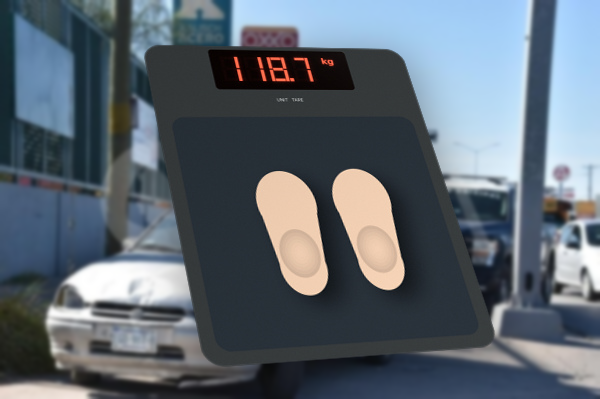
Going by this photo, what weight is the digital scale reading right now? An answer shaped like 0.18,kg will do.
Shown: 118.7,kg
